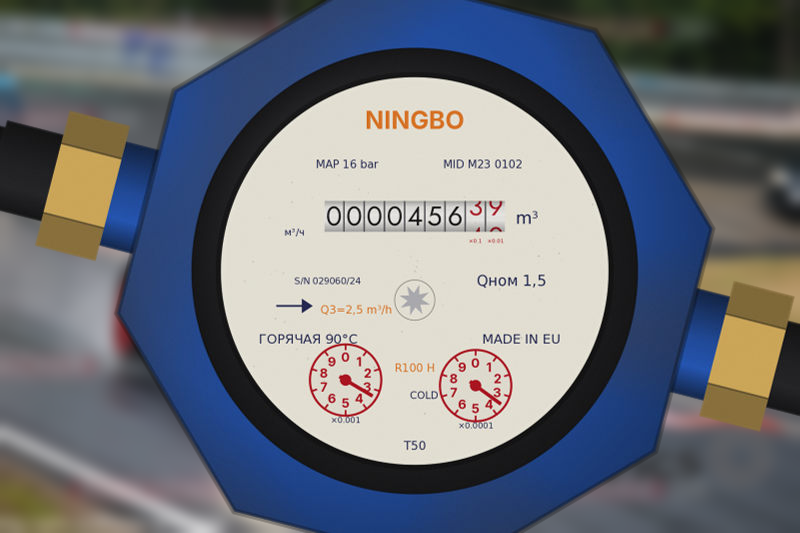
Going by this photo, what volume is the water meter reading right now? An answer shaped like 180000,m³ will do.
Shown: 456.3933,m³
